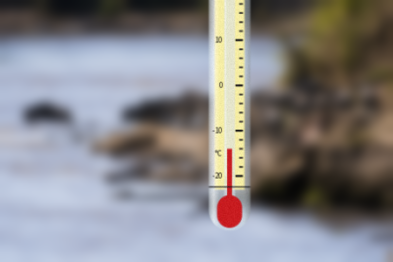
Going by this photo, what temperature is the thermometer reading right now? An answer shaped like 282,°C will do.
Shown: -14,°C
